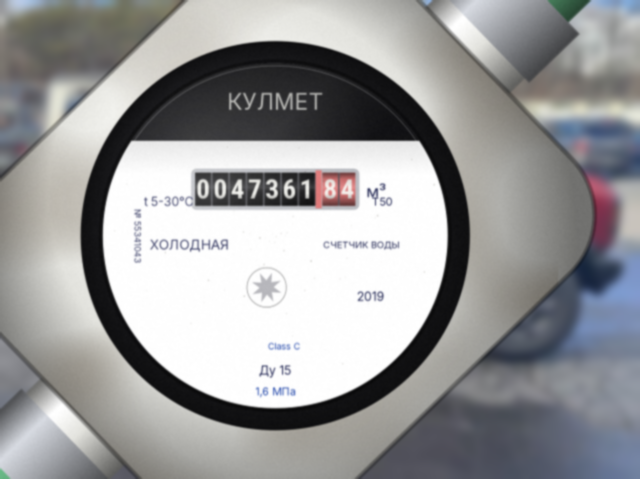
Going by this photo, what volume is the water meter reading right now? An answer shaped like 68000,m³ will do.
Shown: 47361.84,m³
